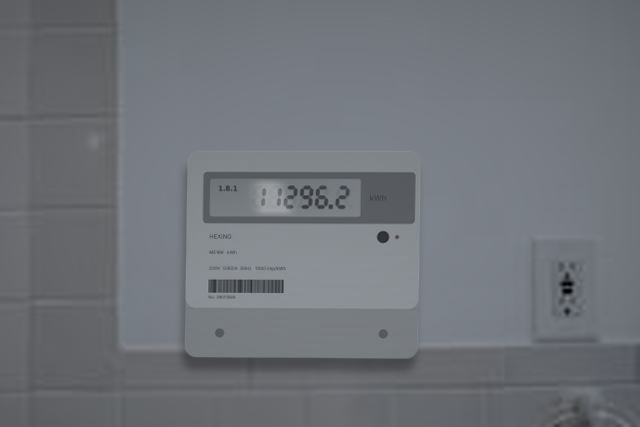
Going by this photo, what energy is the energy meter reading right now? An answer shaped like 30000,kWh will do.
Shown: 11296.2,kWh
